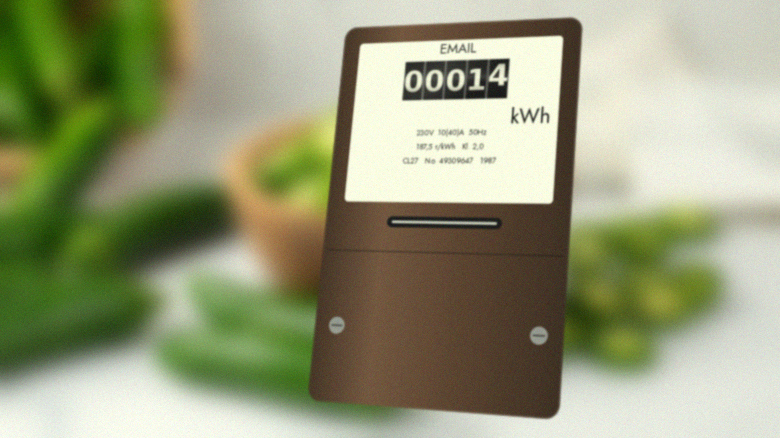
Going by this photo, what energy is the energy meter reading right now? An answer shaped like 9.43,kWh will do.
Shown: 14,kWh
